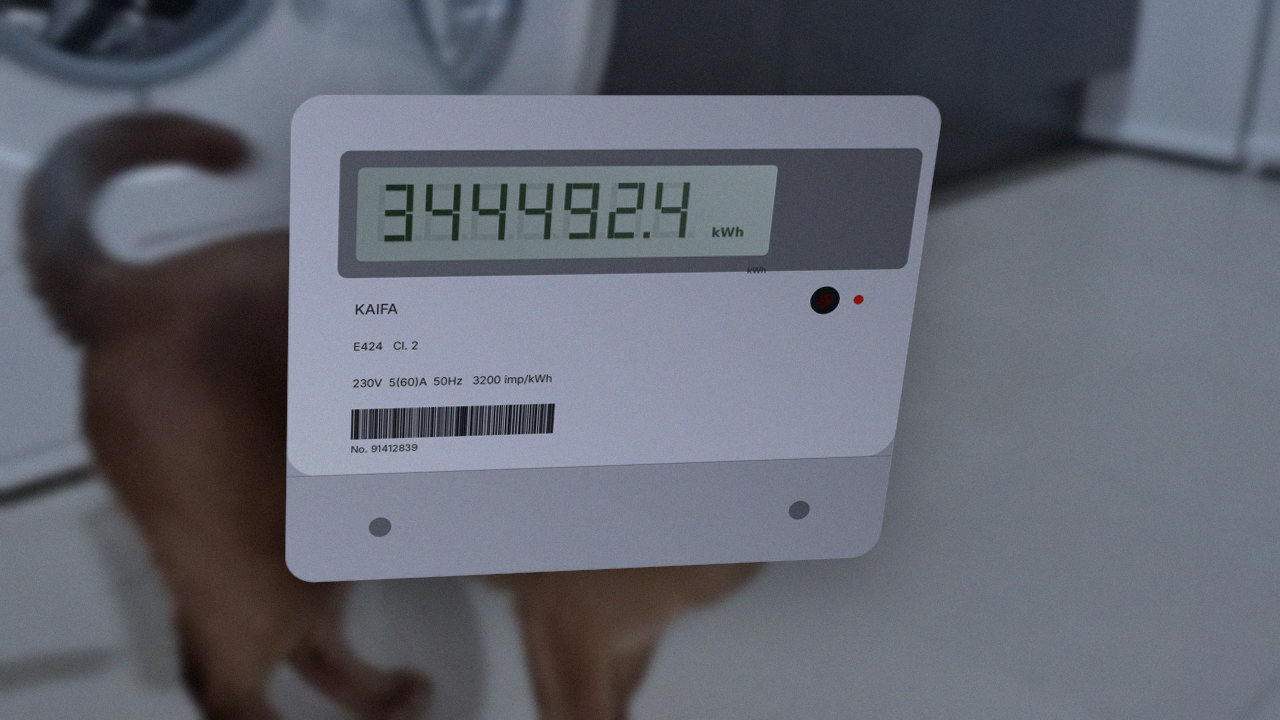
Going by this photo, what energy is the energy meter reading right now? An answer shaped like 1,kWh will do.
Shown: 344492.4,kWh
